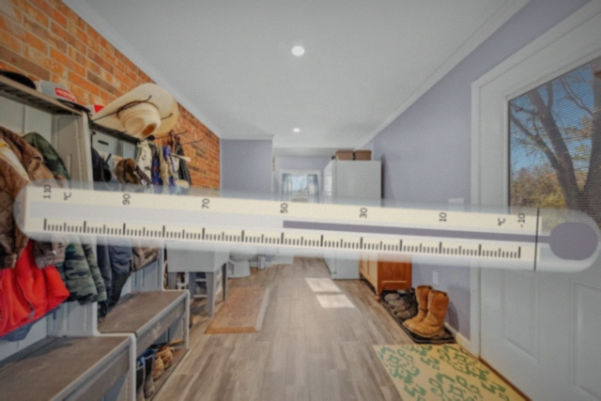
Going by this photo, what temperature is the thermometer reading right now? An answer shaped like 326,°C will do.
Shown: 50,°C
